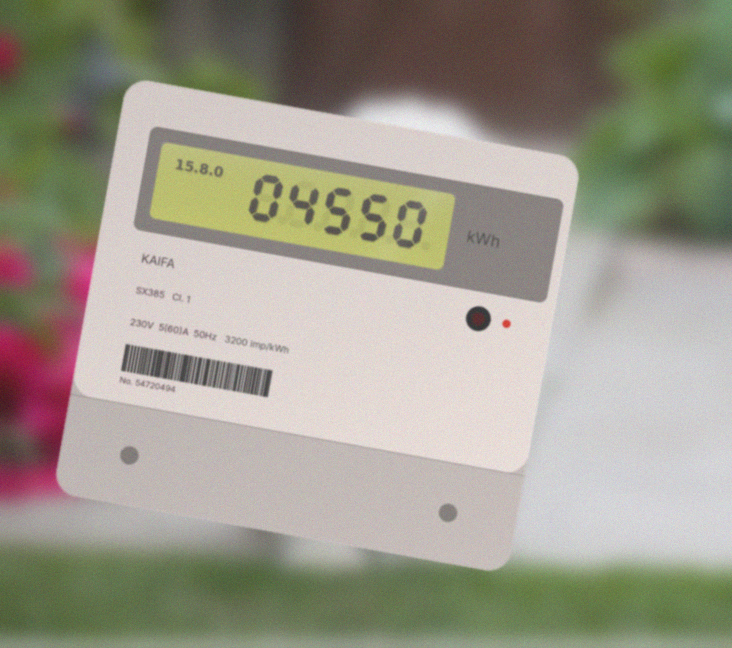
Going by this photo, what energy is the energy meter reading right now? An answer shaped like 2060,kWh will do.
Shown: 4550,kWh
